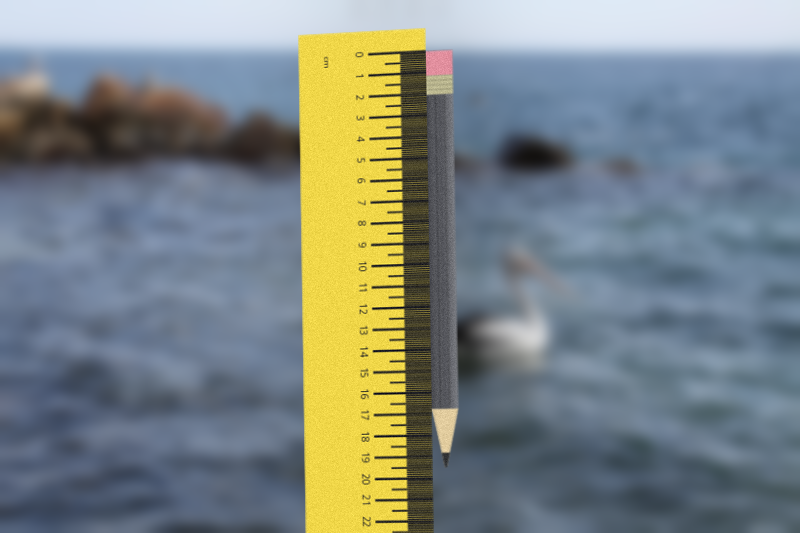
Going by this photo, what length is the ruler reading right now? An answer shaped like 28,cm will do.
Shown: 19.5,cm
